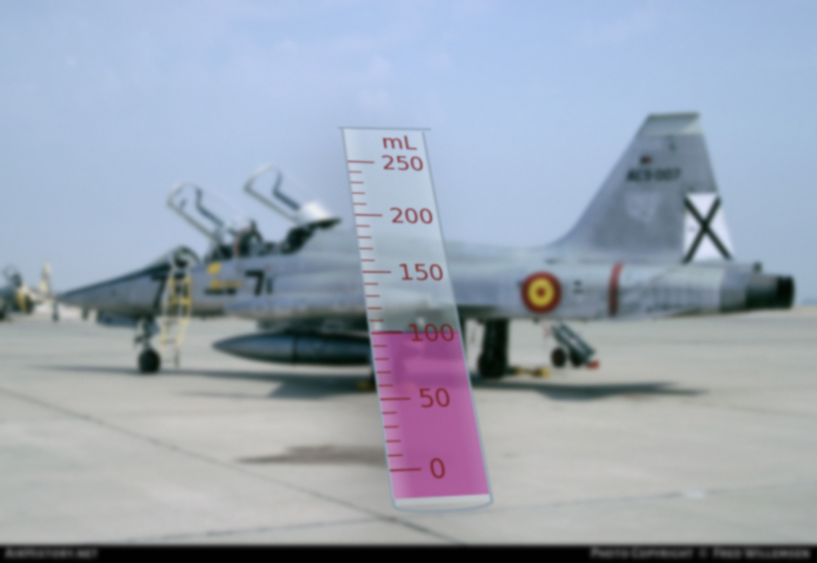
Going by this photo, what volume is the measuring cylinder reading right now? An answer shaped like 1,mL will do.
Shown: 100,mL
